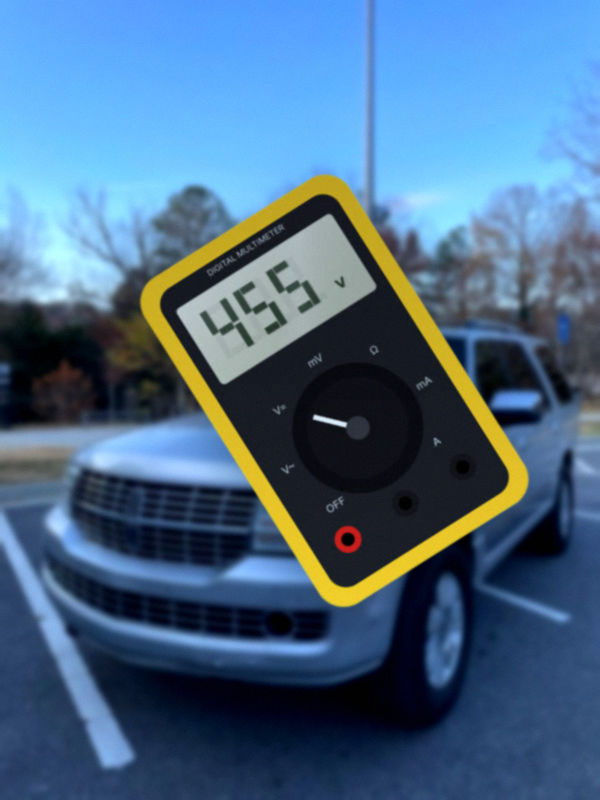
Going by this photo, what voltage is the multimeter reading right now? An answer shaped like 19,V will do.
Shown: 455,V
